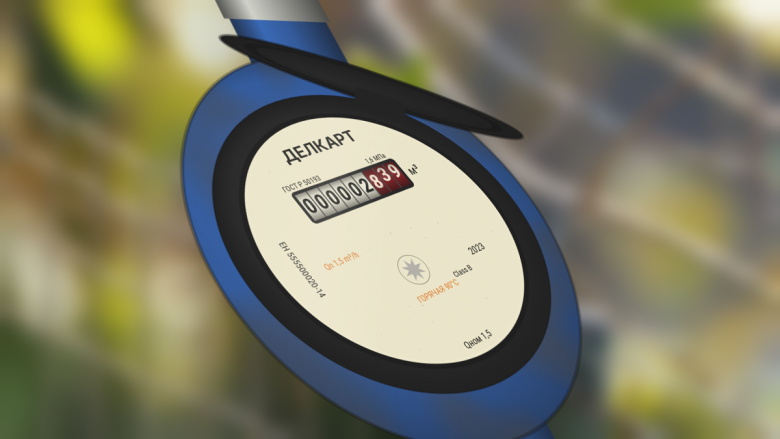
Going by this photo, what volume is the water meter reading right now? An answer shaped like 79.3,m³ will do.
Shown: 2.839,m³
